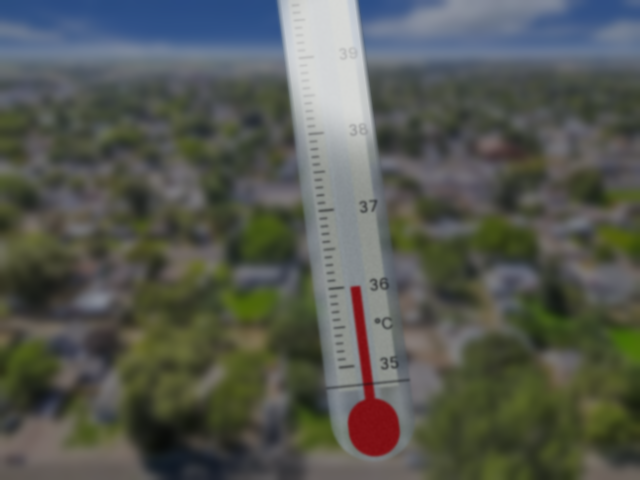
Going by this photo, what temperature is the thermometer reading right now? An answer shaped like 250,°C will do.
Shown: 36,°C
